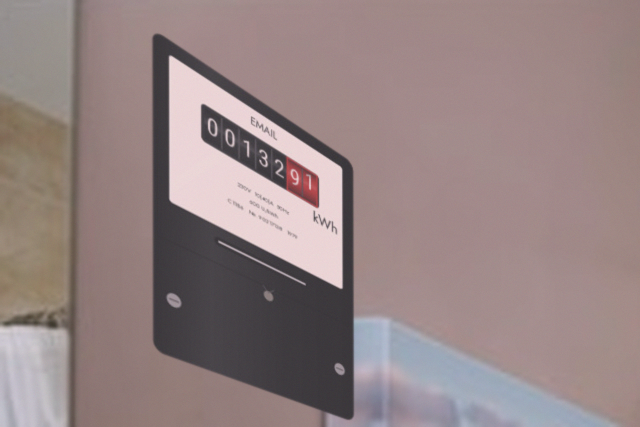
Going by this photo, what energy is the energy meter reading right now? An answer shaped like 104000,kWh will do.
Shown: 132.91,kWh
